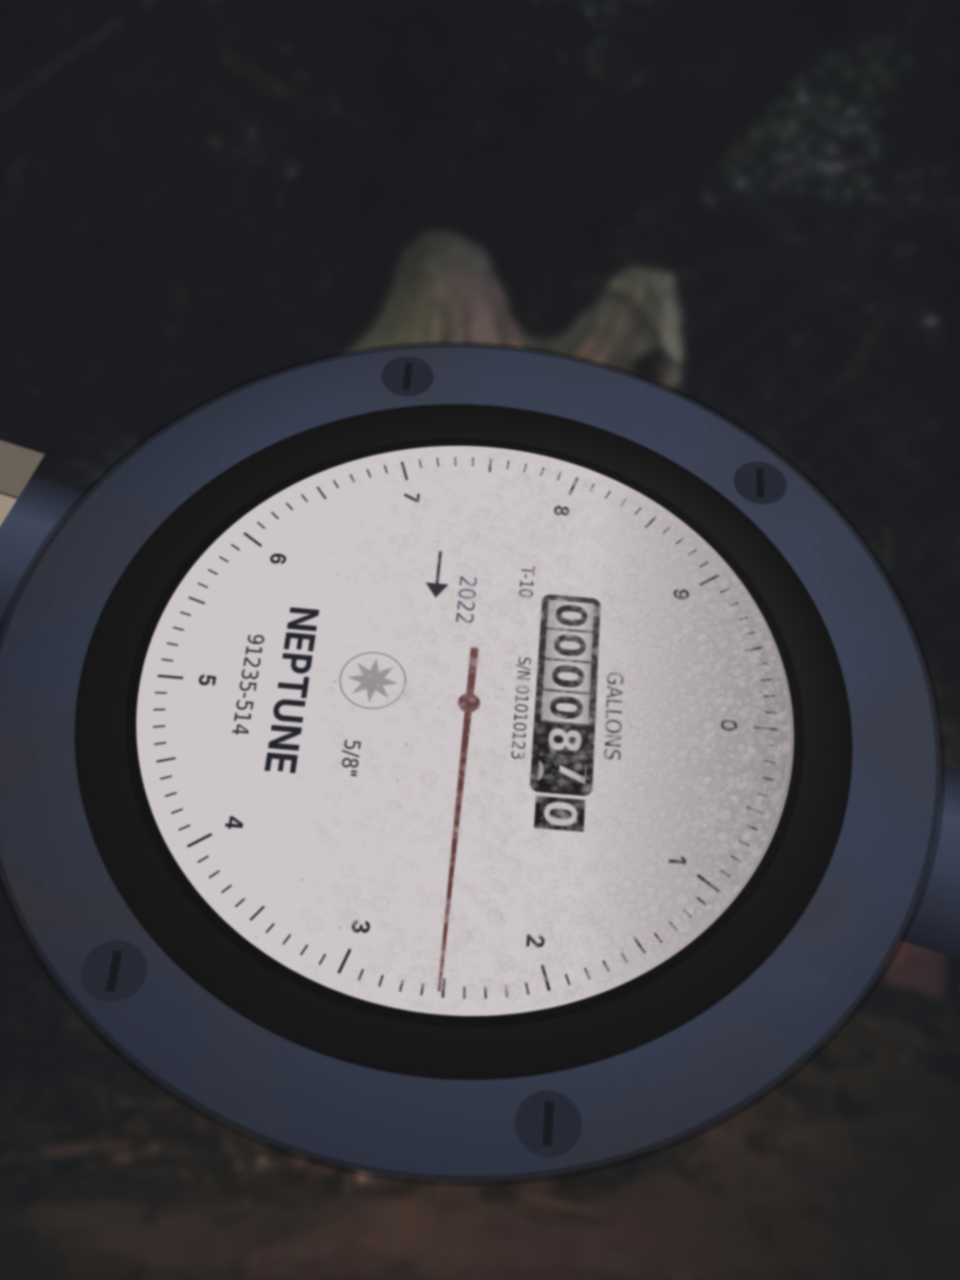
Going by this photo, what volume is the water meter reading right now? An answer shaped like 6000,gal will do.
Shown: 872.5,gal
